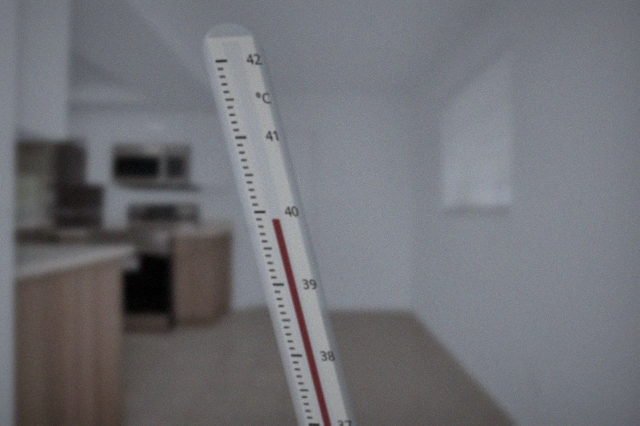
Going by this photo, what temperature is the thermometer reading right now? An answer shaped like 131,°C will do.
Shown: 39.9,°C
